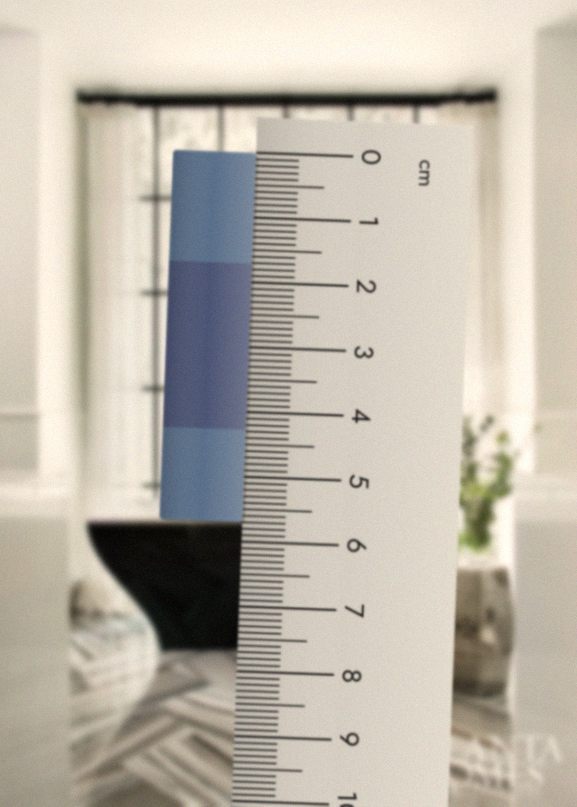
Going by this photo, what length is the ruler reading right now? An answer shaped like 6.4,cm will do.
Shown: 5.7,cm
